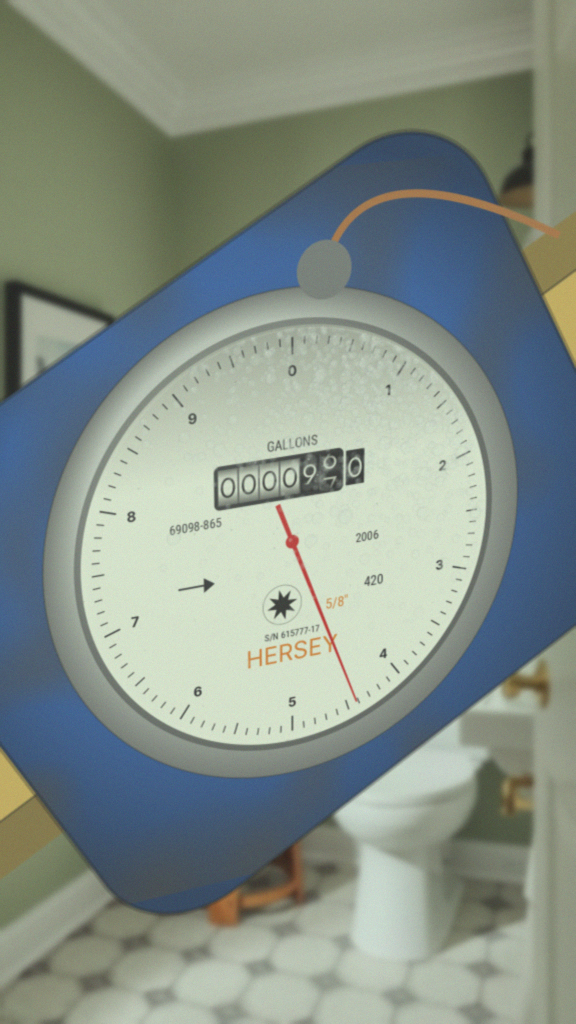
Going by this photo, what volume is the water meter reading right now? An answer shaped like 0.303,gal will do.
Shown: 964.4,gal
